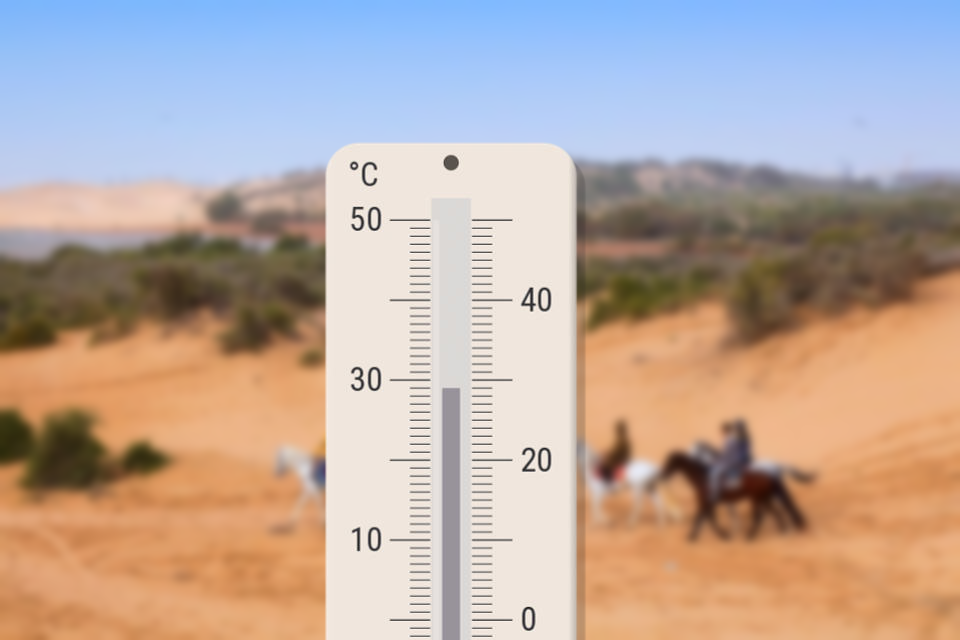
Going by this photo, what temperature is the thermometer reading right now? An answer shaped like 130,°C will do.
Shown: 29,°C
